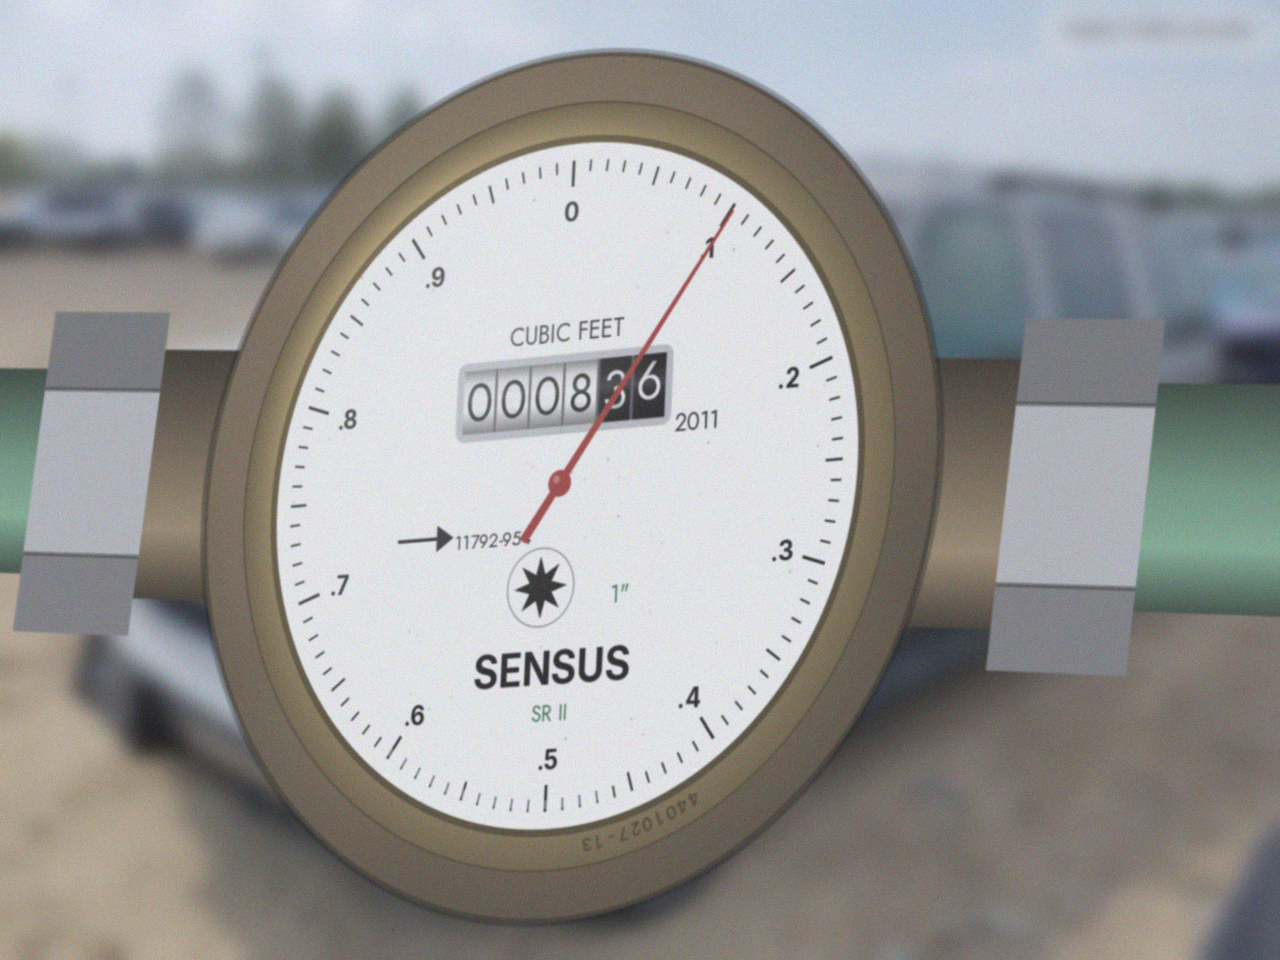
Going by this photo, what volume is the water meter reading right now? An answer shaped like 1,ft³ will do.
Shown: 836.10,ft³
